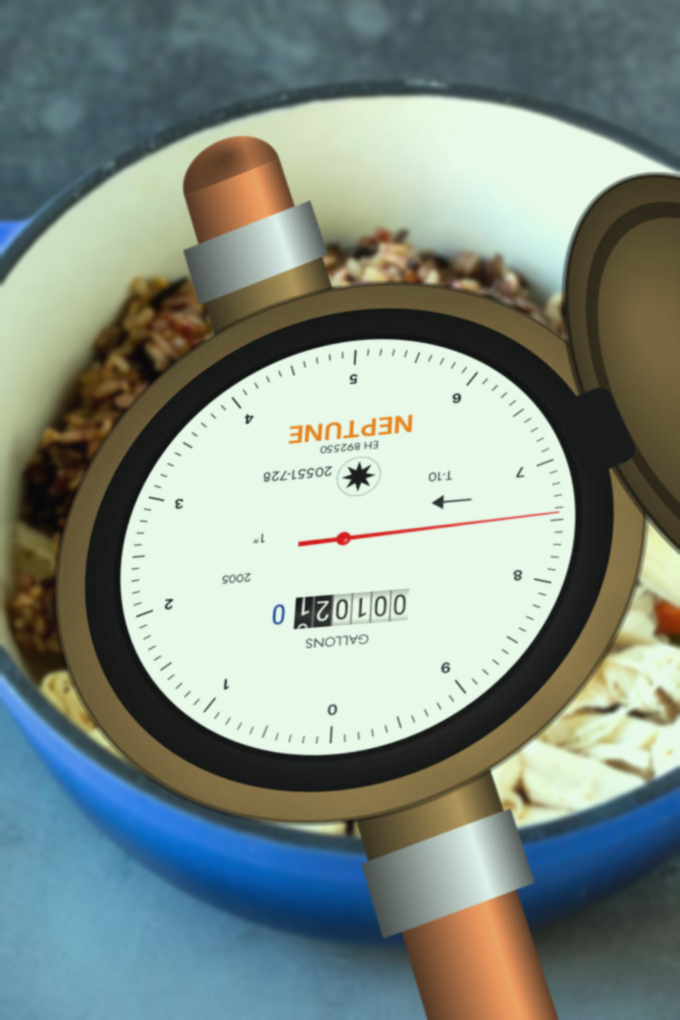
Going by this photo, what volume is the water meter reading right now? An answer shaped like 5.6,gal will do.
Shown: 10207.4,gal
